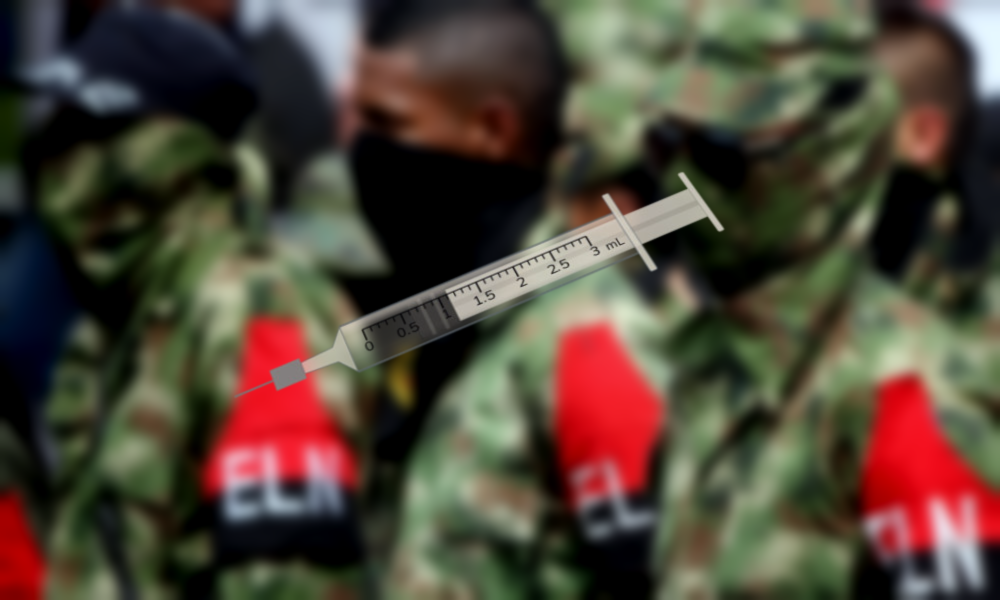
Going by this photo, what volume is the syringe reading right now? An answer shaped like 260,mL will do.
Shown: 0.6,mL
